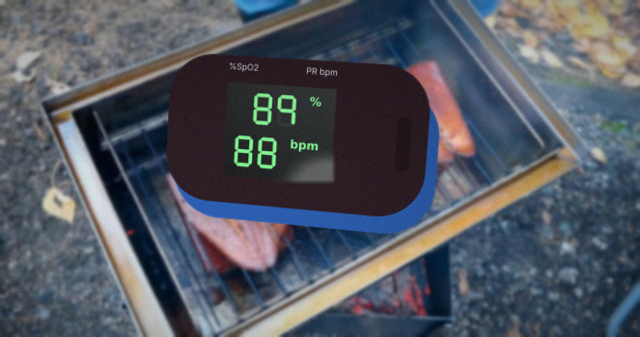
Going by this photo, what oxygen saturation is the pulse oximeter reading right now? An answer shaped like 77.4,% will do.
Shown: 89,%
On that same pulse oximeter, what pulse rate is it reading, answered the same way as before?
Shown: 88,bpm
